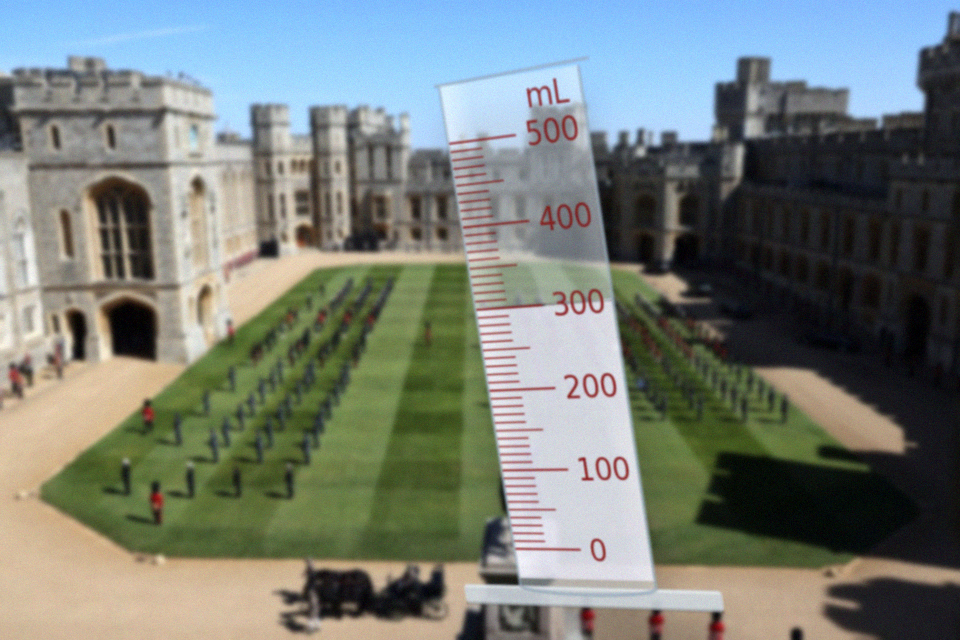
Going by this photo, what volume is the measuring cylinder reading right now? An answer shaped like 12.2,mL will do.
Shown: 300,mL
